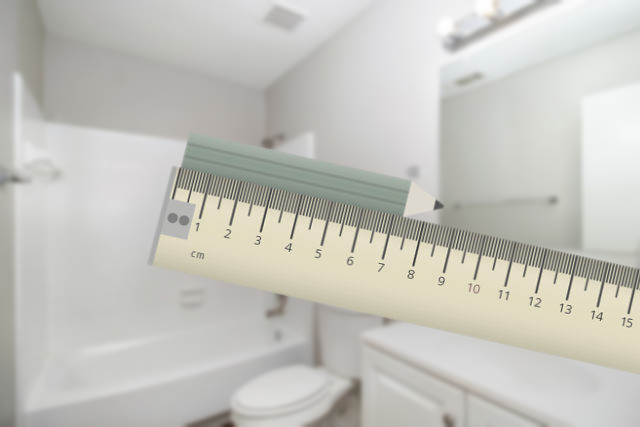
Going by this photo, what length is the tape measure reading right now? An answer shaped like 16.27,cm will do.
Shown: 8.5,cm
